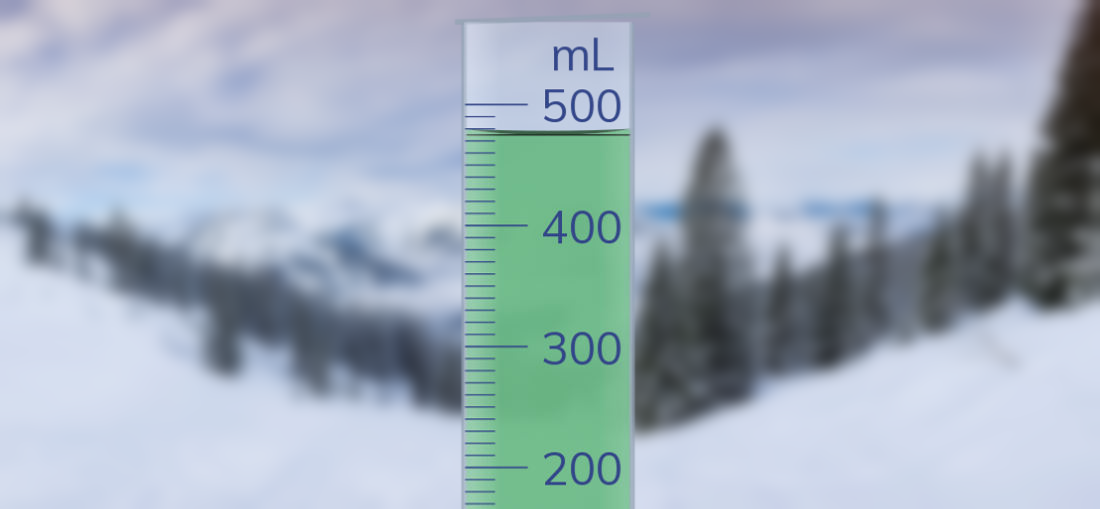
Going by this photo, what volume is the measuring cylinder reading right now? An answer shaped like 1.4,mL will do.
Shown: 475,mL
